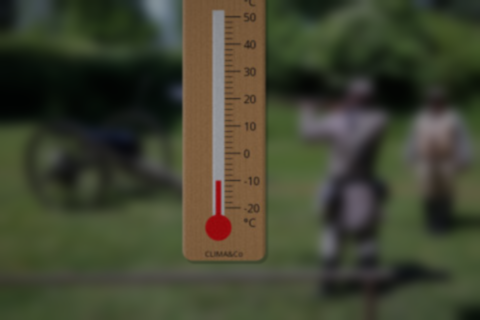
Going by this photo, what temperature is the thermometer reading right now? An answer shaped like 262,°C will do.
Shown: -10,°C
